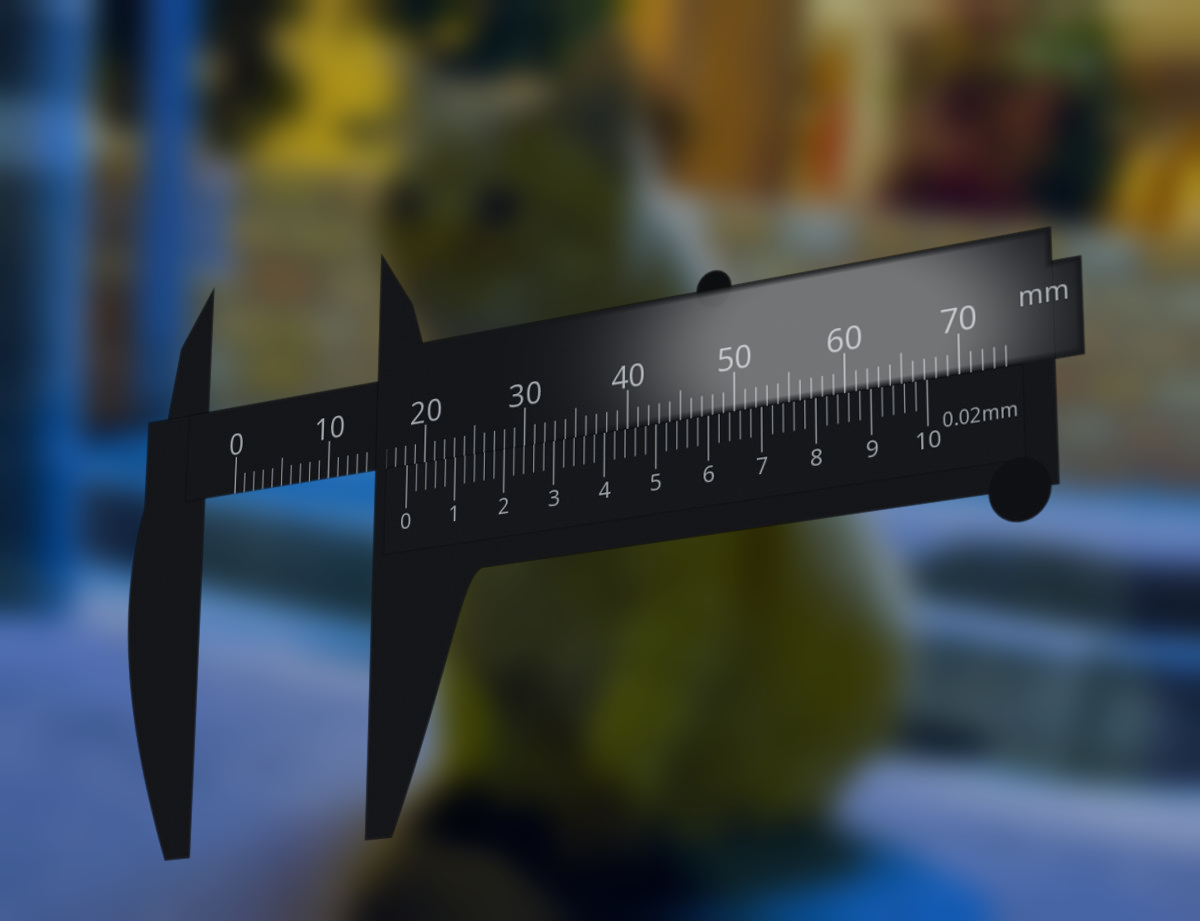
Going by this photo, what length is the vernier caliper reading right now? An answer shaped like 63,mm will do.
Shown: 18.2,mm
